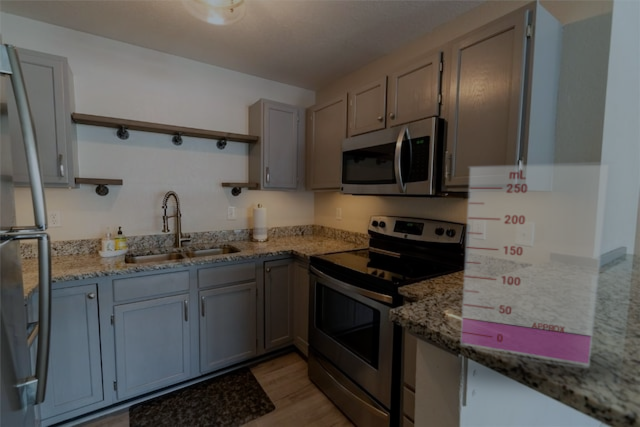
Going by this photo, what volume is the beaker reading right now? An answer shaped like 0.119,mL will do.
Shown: 25,mL
